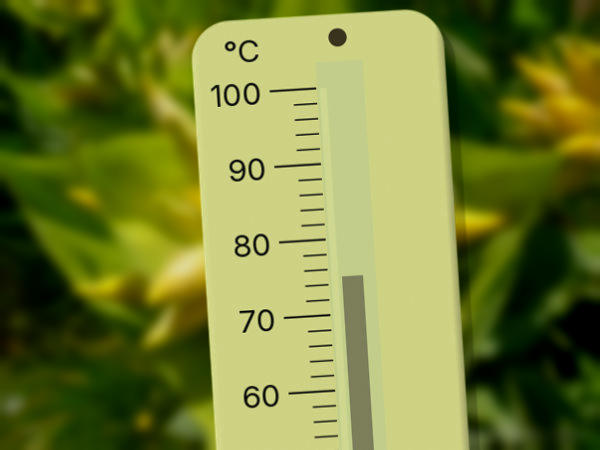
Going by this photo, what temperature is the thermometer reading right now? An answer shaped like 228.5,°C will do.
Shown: 75,°C
